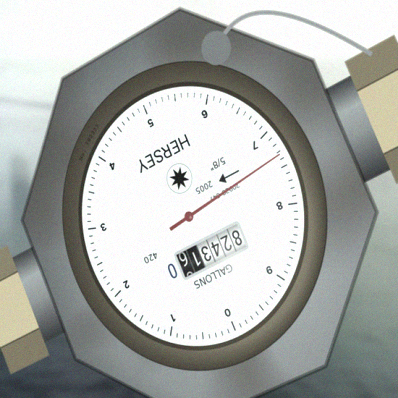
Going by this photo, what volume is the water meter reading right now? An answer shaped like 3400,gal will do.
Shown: 8243157.3,gal
